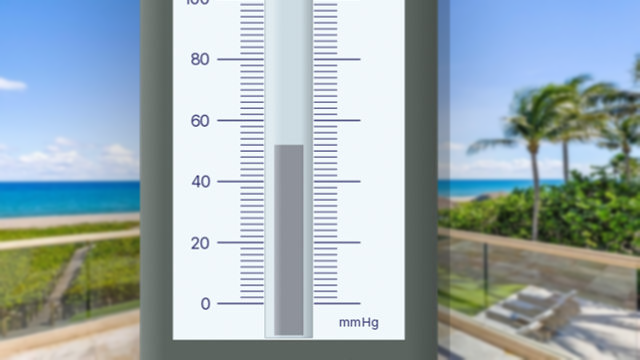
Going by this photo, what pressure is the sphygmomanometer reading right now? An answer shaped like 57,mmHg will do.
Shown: 52,mmHg
